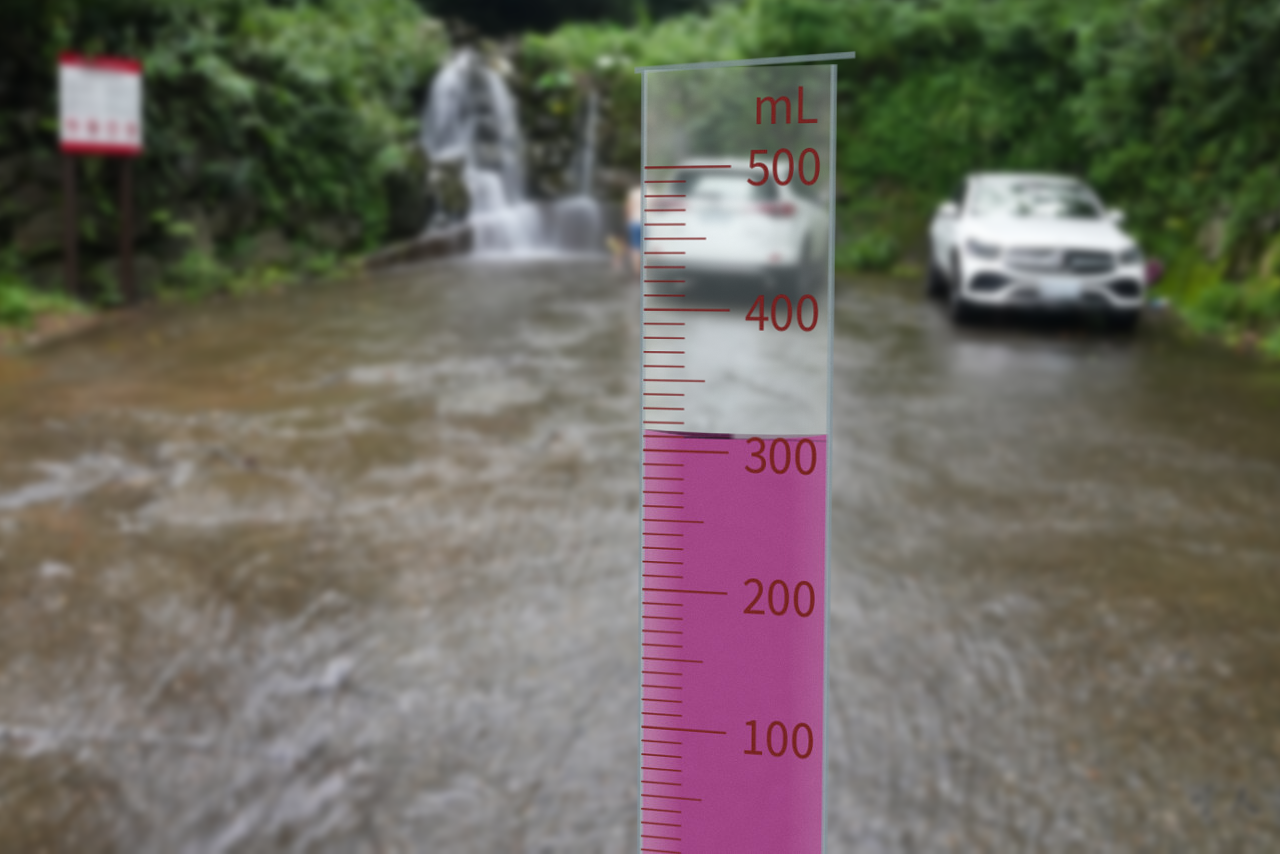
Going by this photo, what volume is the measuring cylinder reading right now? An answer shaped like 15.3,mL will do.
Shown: 310,mL
